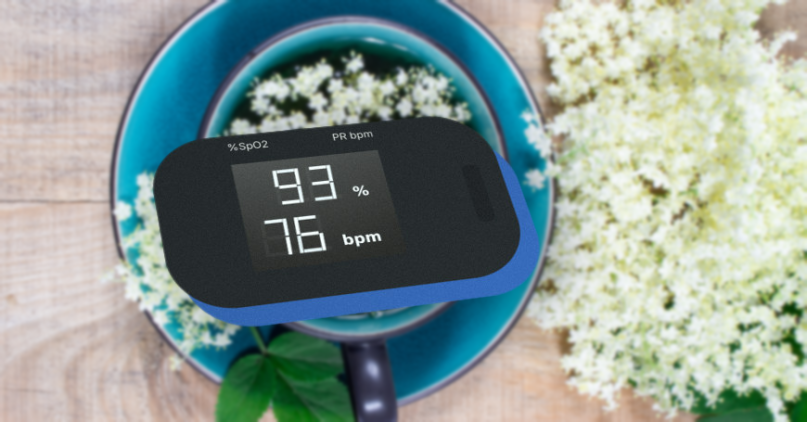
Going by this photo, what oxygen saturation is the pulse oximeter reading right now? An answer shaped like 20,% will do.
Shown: 93,%
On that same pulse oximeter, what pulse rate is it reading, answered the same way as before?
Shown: 76,bpm
